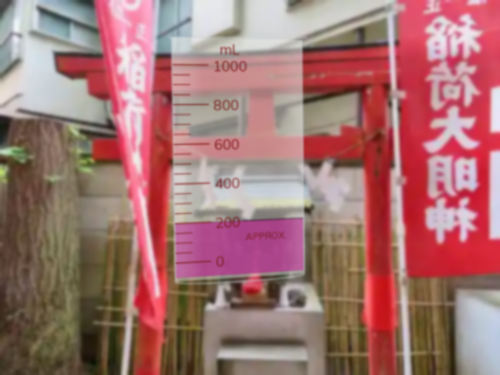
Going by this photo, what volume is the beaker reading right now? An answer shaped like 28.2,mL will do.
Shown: 200,mL
